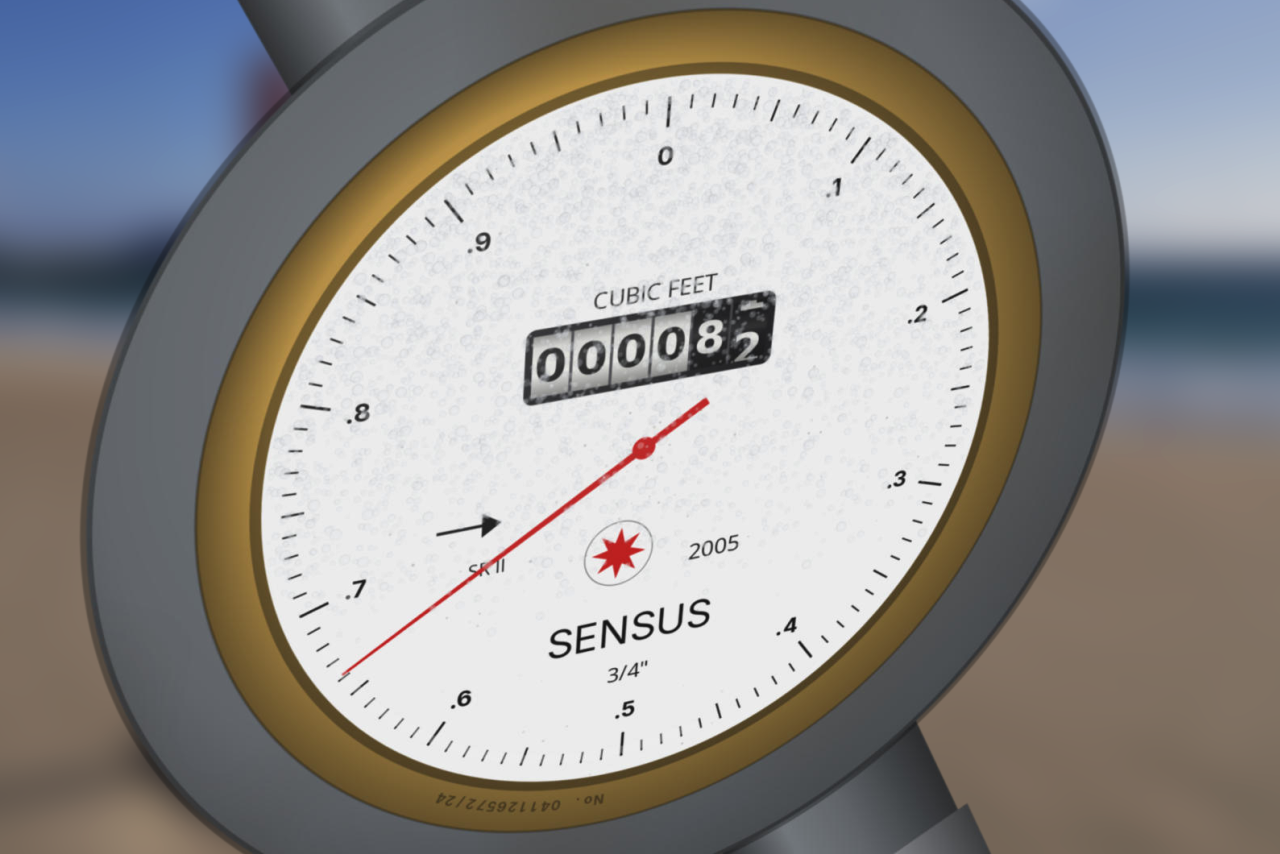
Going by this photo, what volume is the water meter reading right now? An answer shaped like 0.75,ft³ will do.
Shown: 81.66,ft³
